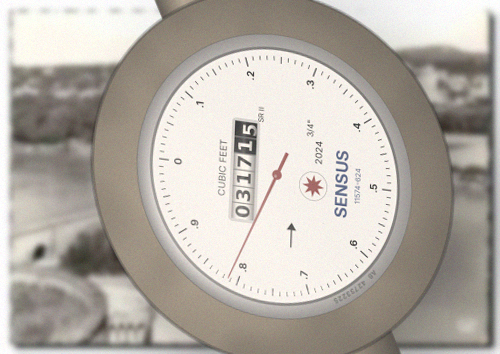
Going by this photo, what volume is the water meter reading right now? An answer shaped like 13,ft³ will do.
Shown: 31714.81,ft³
